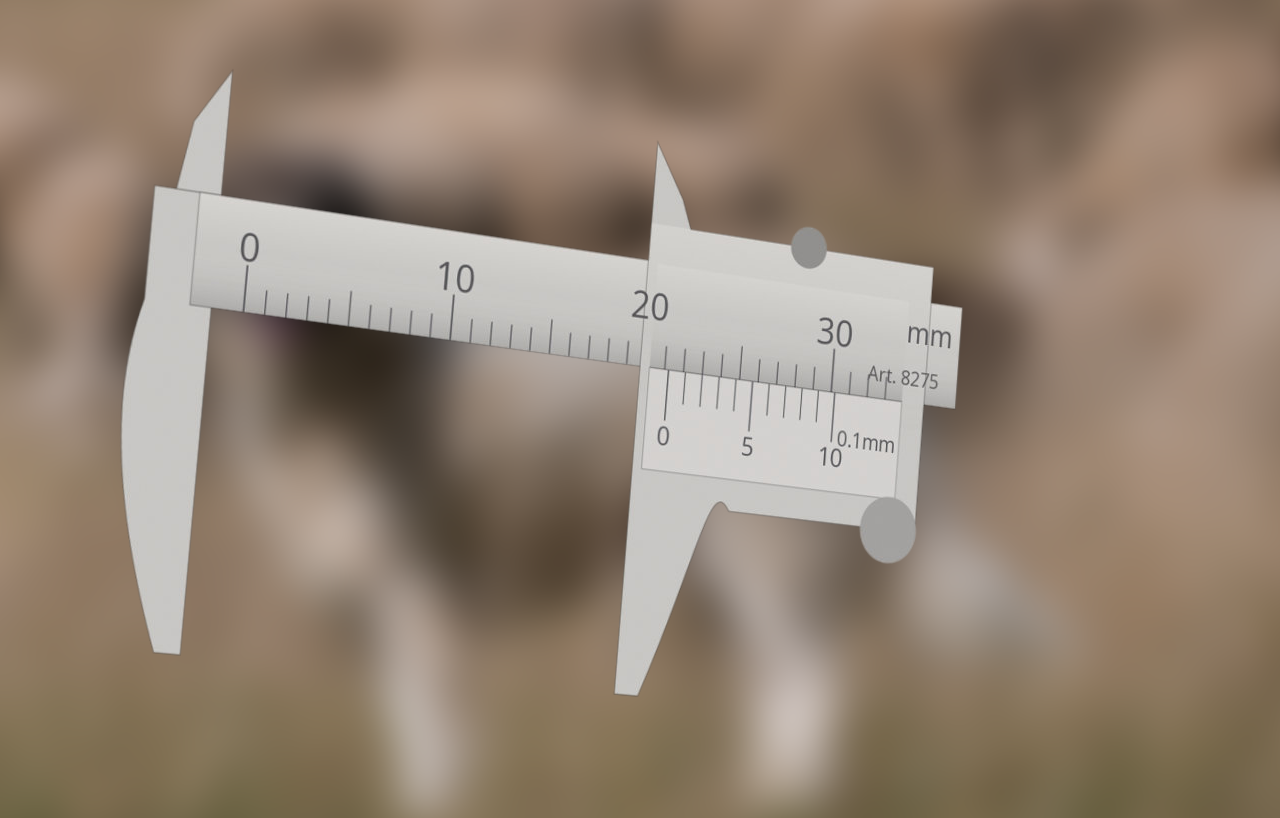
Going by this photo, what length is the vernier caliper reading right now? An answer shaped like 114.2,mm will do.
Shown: 21.2,mm
